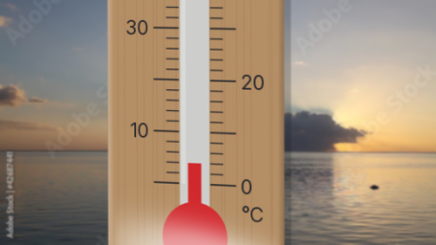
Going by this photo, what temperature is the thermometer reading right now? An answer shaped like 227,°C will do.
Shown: 4,°C
